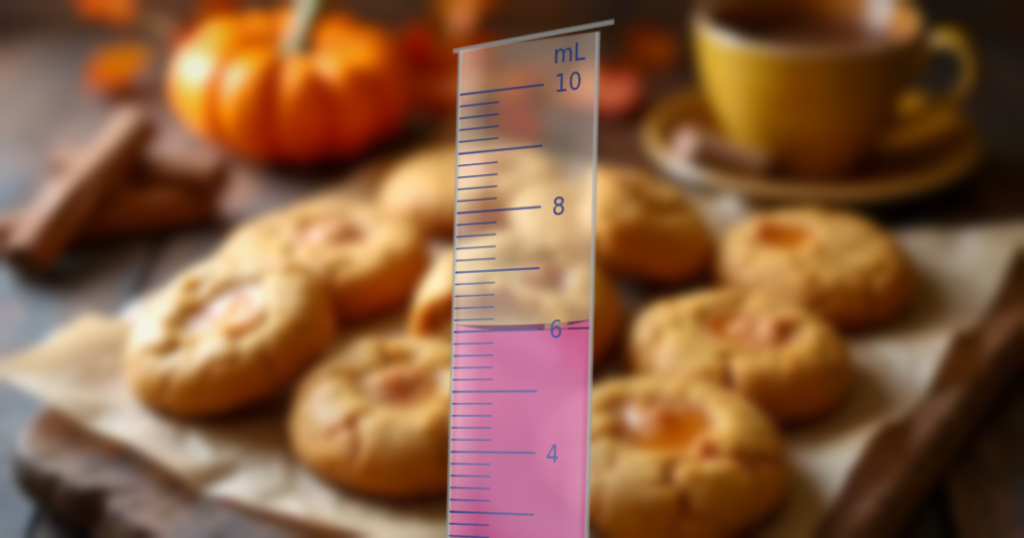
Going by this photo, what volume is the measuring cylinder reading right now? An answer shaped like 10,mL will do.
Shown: 6,mL
